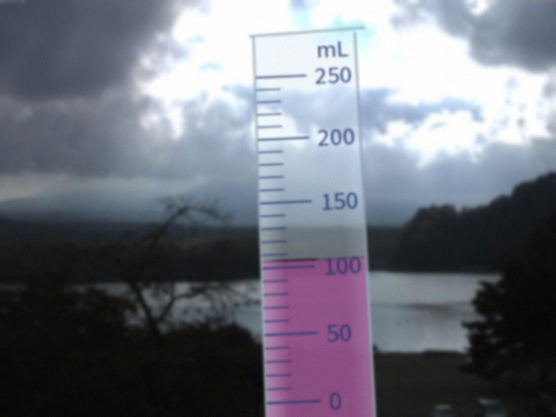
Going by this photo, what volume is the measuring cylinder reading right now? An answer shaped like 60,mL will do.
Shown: 105,mL
